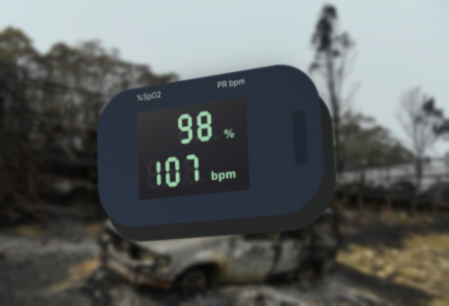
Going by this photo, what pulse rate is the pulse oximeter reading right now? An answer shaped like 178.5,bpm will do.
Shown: 107,bpm
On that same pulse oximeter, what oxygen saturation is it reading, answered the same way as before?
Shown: 98,%
